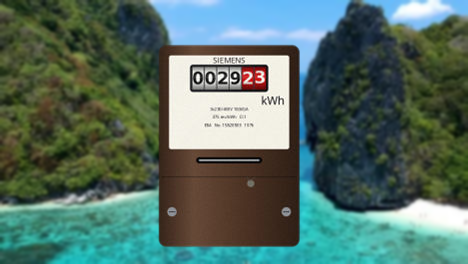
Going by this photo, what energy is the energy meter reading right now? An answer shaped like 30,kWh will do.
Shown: 29.23,kWh
